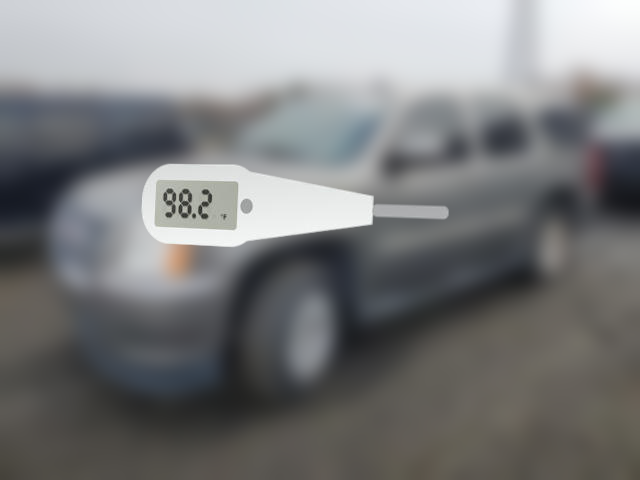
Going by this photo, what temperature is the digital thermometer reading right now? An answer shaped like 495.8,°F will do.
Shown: 98.2,°F
